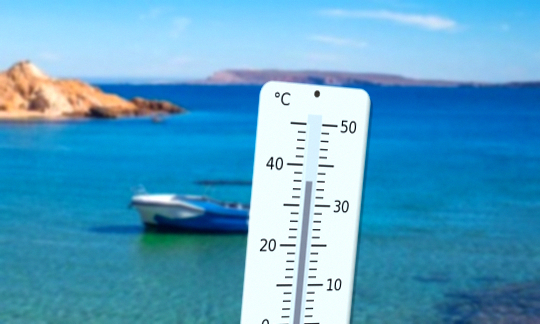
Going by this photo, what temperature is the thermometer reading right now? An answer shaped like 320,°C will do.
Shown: 36,°C
